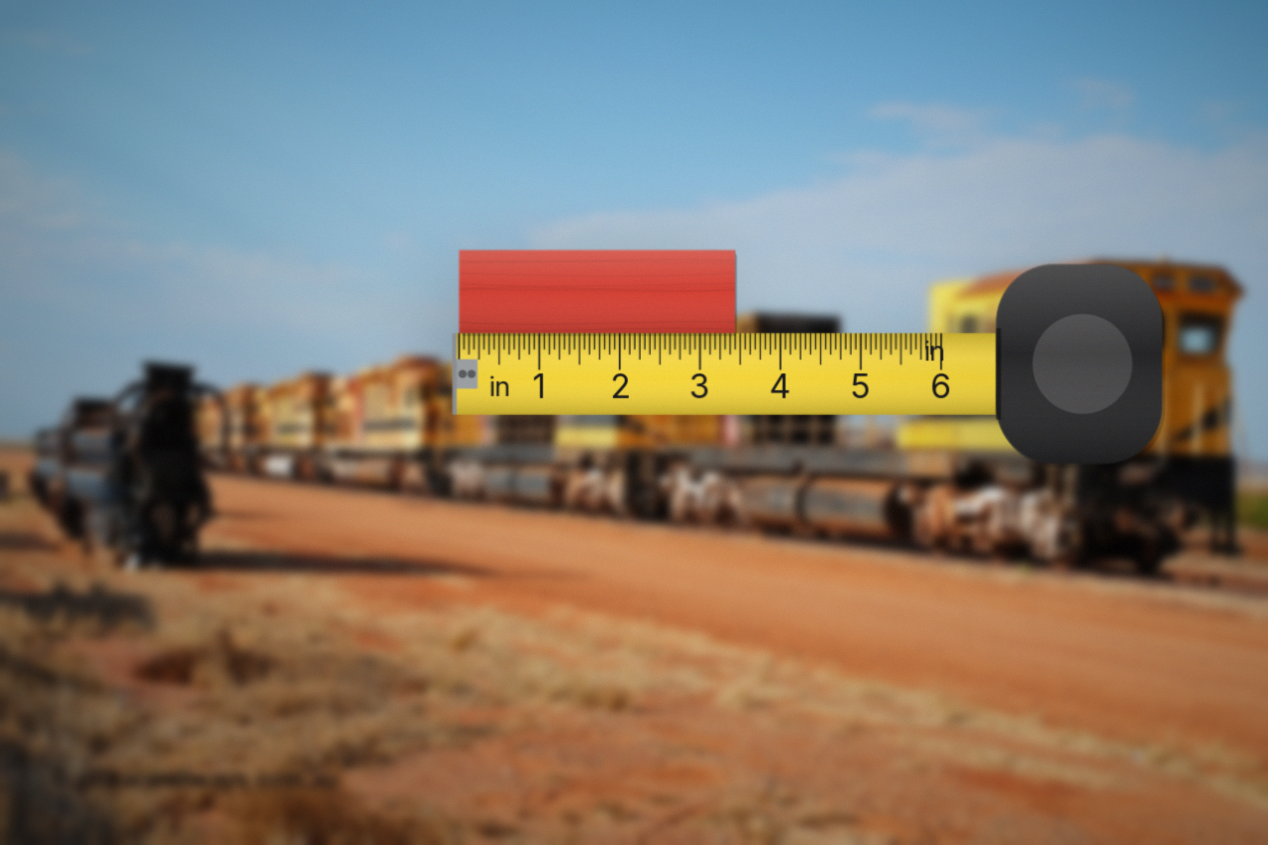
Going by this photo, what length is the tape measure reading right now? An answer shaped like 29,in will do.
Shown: 3.4375,in
